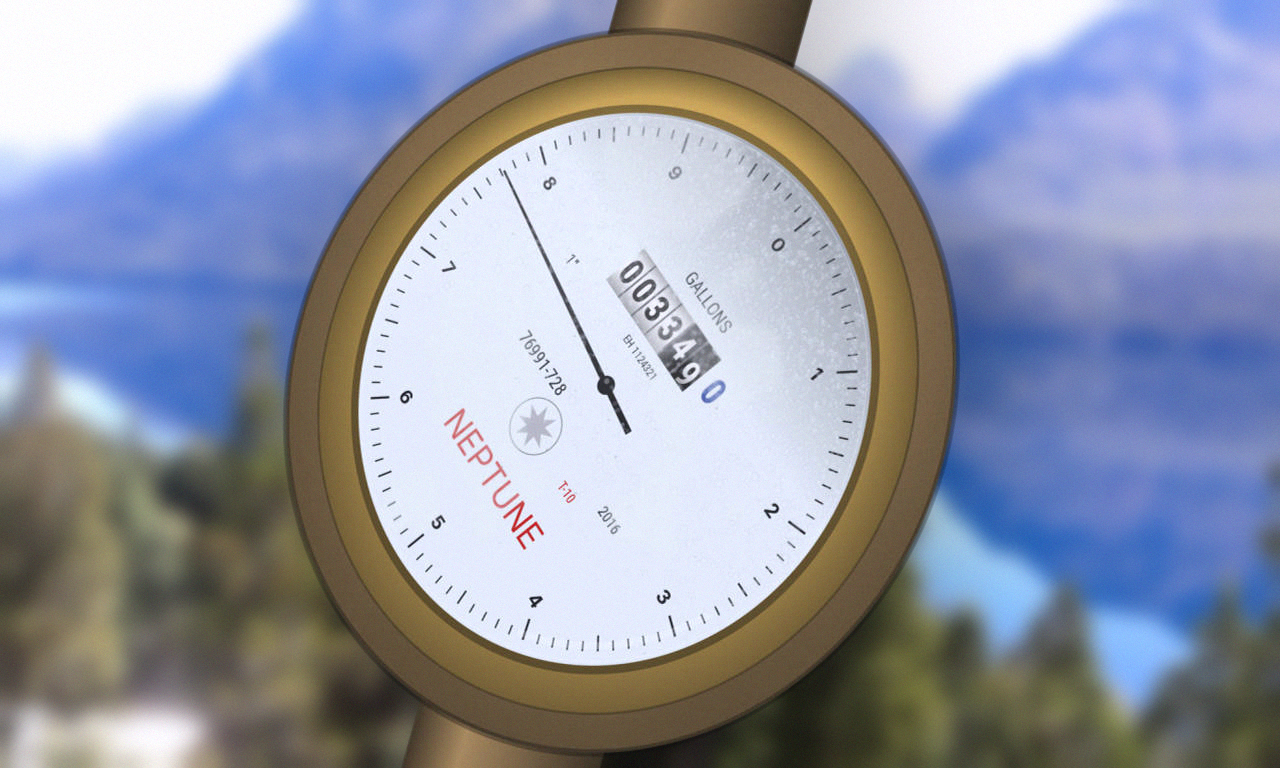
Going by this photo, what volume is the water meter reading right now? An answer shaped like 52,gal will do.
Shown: 33487.7,gal
